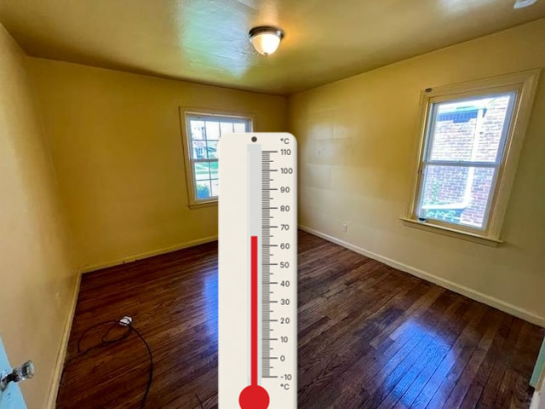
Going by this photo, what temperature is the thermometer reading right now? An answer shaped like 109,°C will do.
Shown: 65,°C
